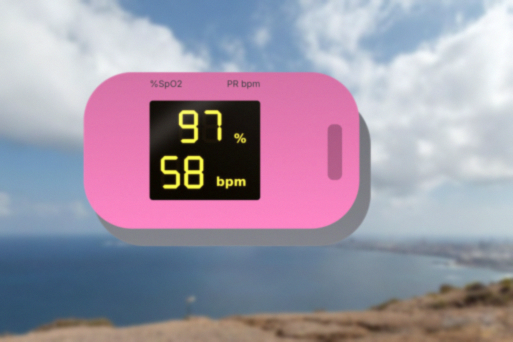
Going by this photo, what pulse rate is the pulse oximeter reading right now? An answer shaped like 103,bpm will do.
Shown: 58,bpm
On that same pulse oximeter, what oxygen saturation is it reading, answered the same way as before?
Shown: 97,%
